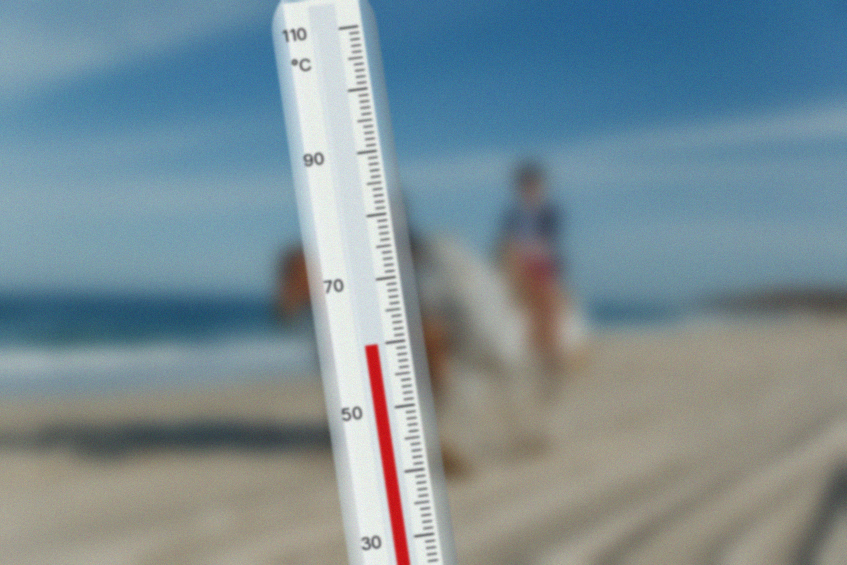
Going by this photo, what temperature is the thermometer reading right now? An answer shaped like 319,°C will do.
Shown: 60,°C
